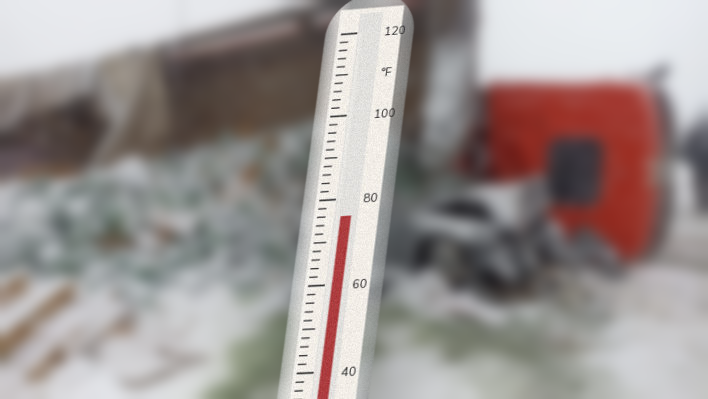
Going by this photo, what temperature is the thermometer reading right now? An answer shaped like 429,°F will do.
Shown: 76,°F
